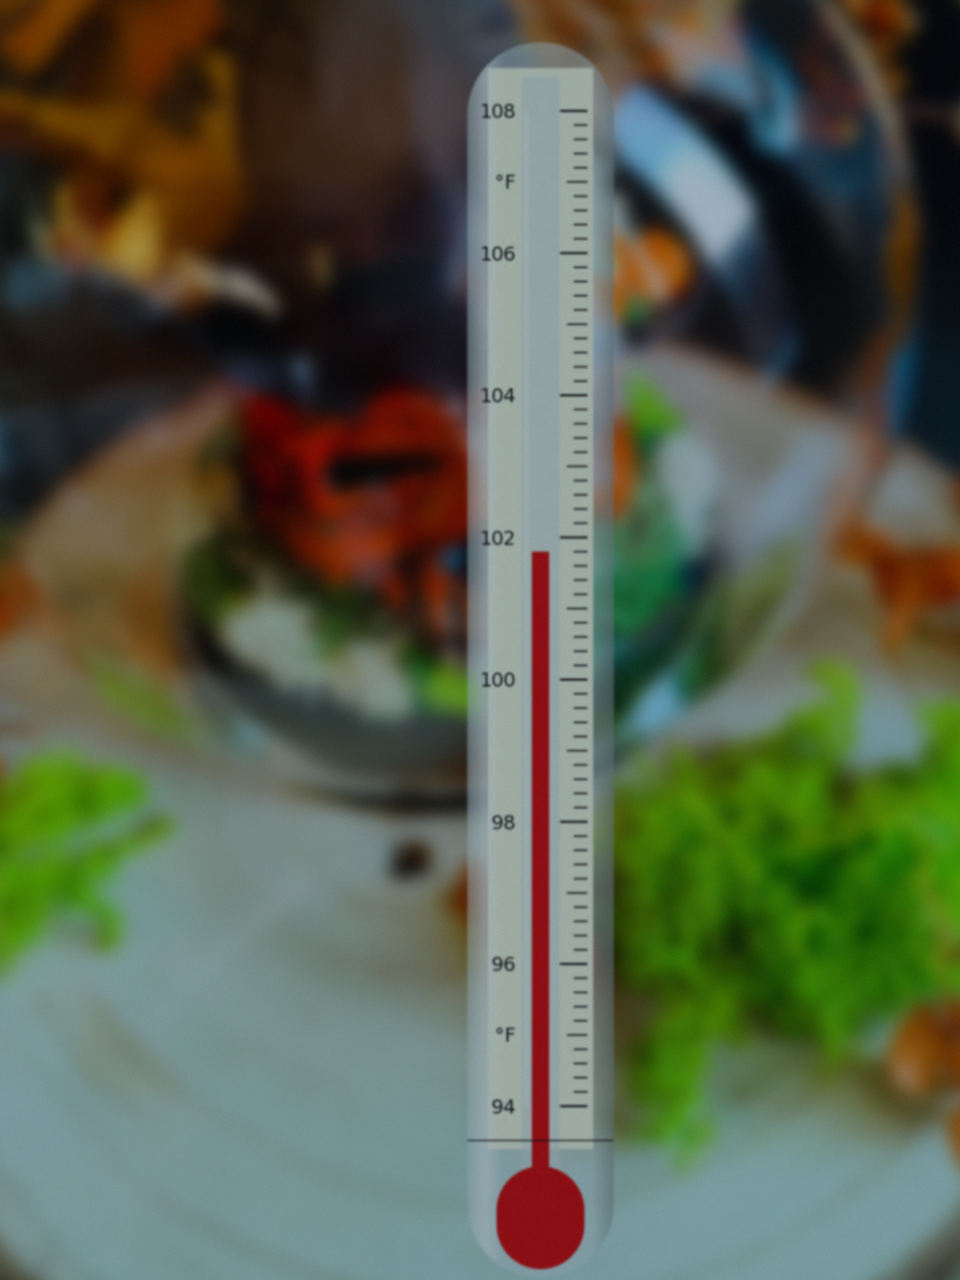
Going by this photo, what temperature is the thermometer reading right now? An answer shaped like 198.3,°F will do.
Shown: 101.8,°F
